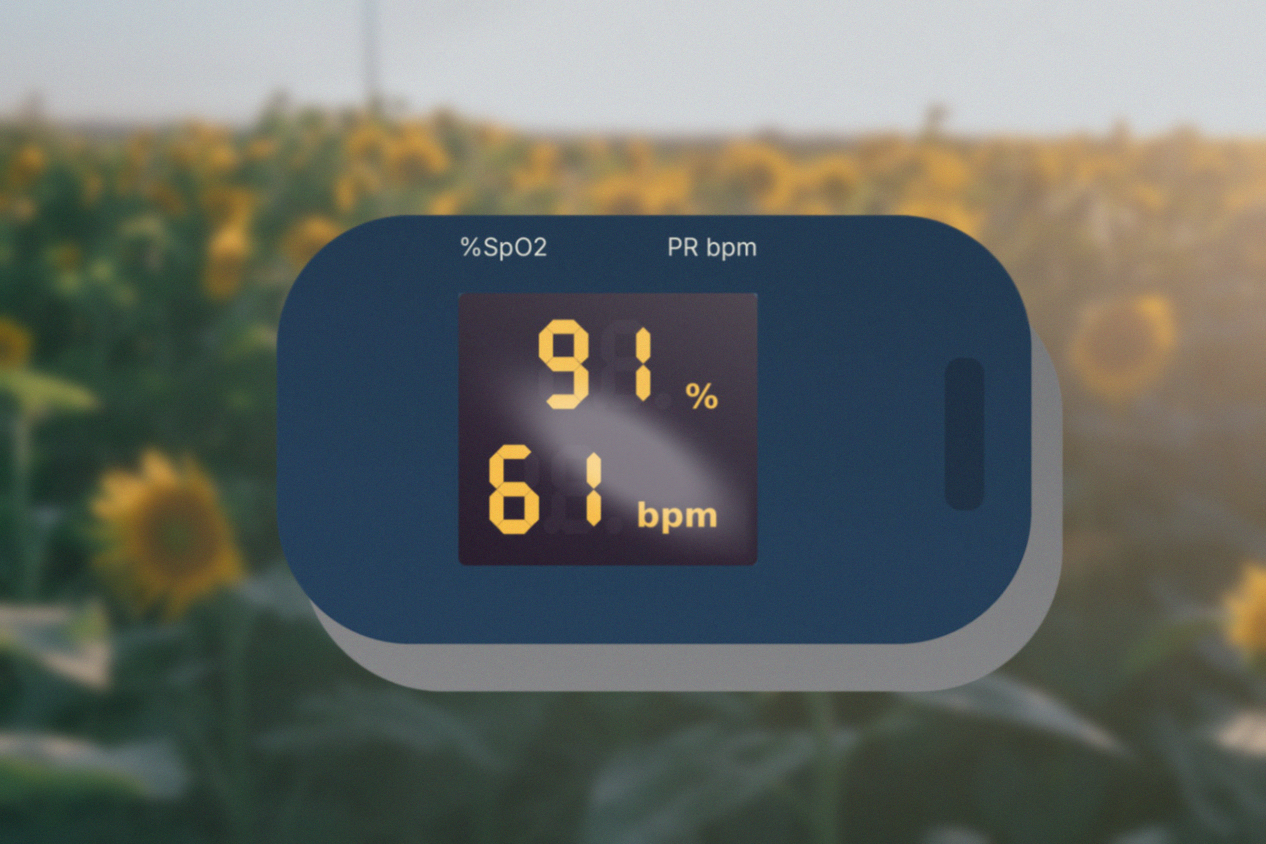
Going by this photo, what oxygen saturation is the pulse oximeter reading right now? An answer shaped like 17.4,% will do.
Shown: 91,%
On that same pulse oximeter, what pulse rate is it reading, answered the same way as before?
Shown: 61,bpm
